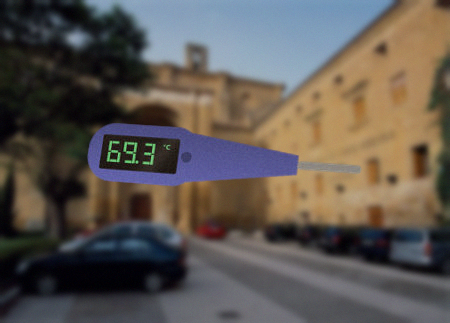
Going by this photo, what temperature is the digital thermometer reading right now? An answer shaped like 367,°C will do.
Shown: 69.3,°C
